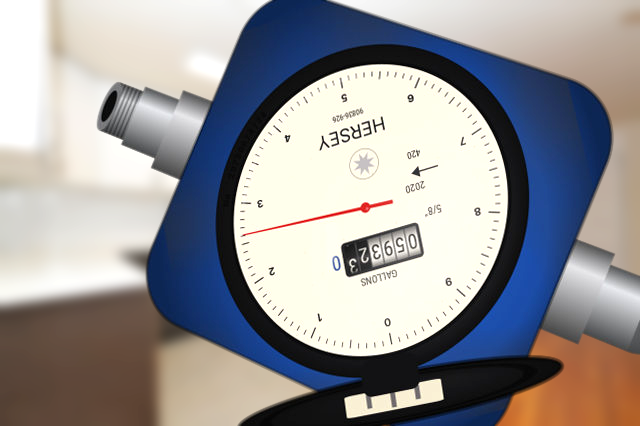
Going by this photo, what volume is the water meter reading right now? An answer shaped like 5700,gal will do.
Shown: 593232.6,gal
